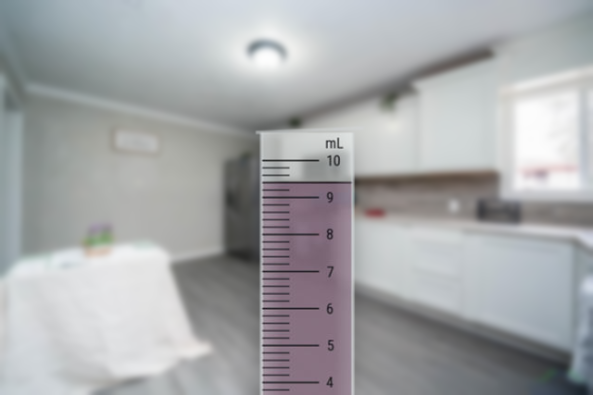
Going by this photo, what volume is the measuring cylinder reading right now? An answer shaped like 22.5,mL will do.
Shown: 9.4,mL
